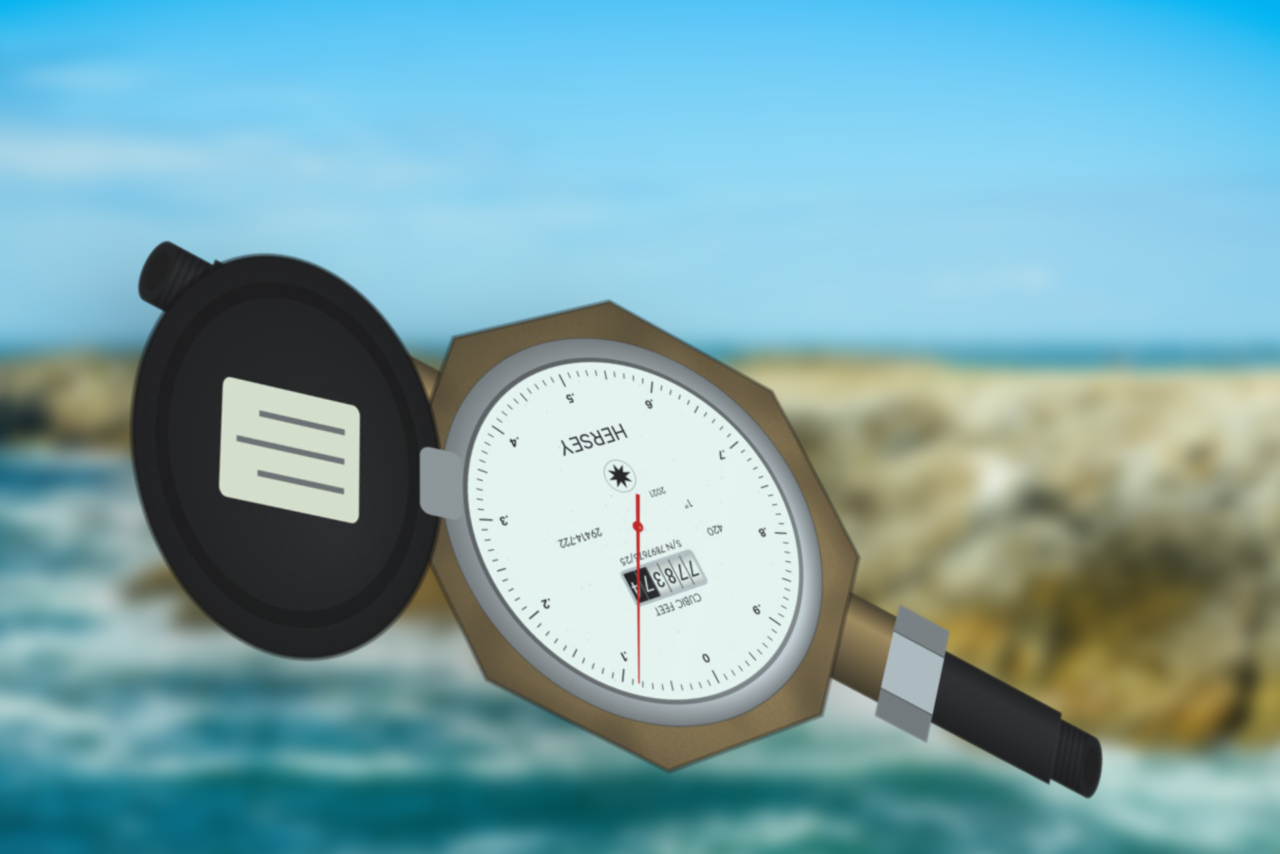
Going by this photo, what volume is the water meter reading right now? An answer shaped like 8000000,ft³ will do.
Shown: 778374.08,ft³
